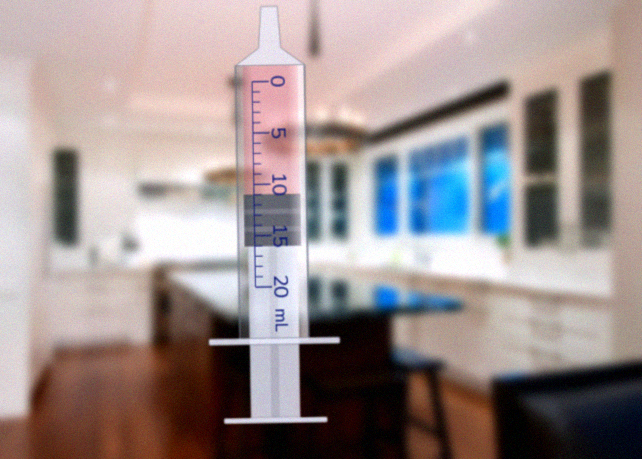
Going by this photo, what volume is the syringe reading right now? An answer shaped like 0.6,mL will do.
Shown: 11,mL
